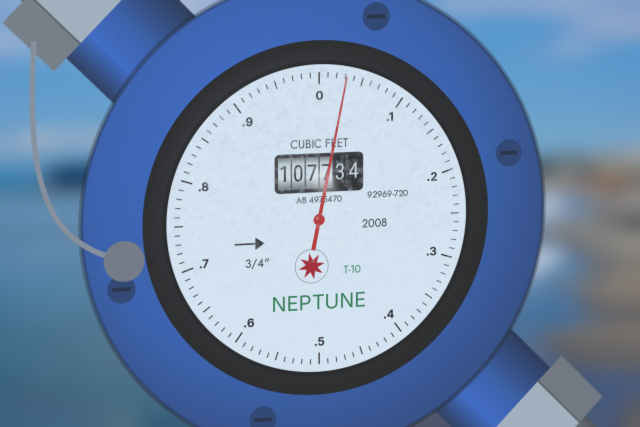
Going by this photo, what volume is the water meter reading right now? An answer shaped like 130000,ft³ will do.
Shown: 107734.03,ft³
